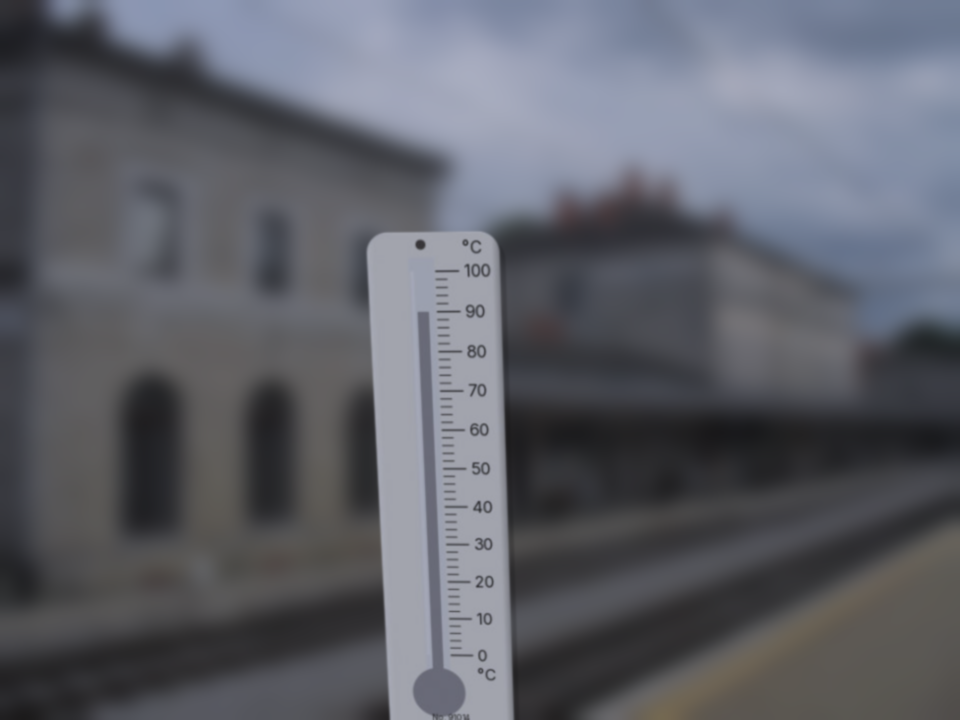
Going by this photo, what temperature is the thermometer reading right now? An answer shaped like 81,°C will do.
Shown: 90,°C
